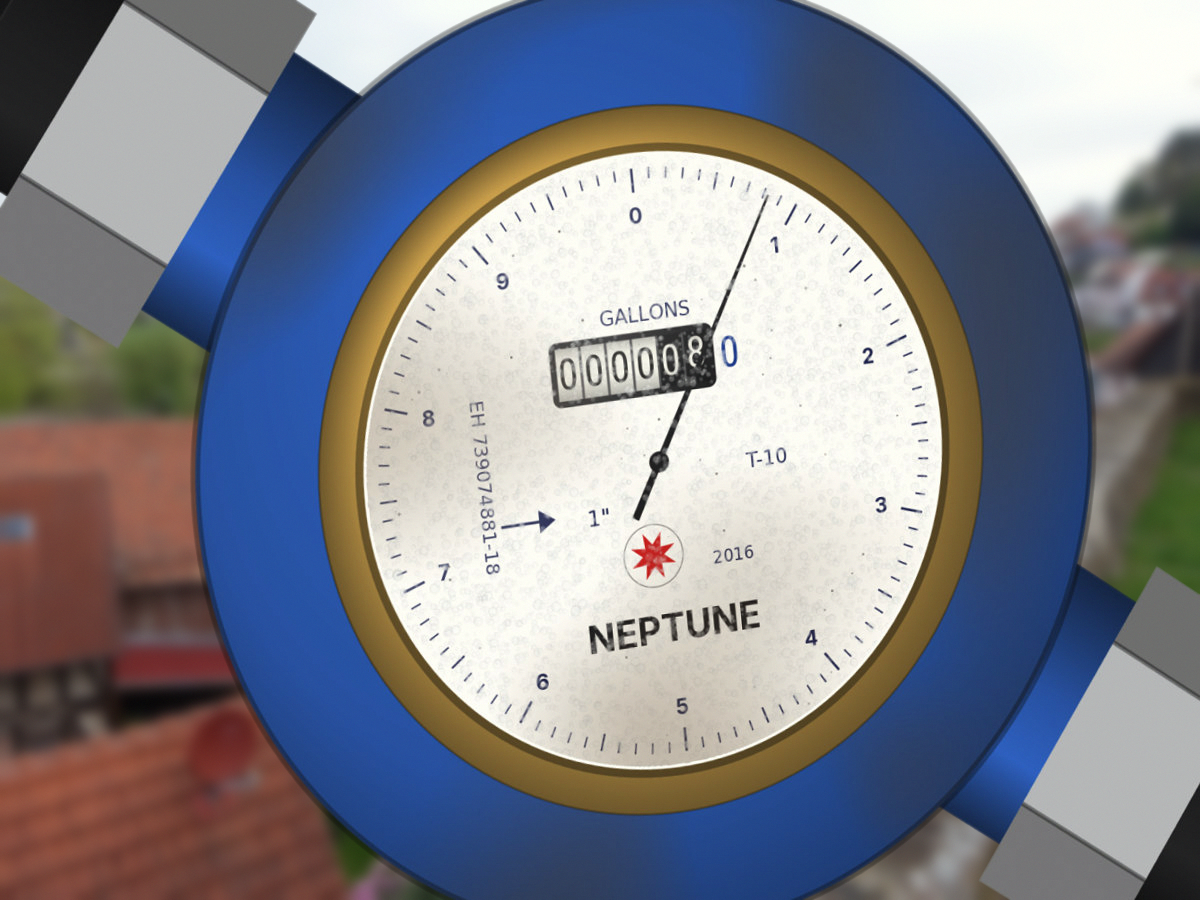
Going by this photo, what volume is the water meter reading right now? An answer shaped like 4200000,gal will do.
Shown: 80.8,gal
